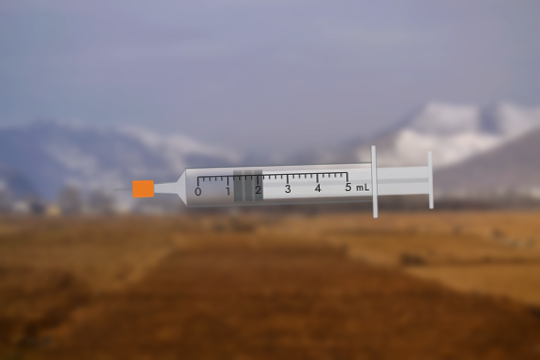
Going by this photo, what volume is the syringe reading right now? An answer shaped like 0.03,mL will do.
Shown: 1.2,mL
